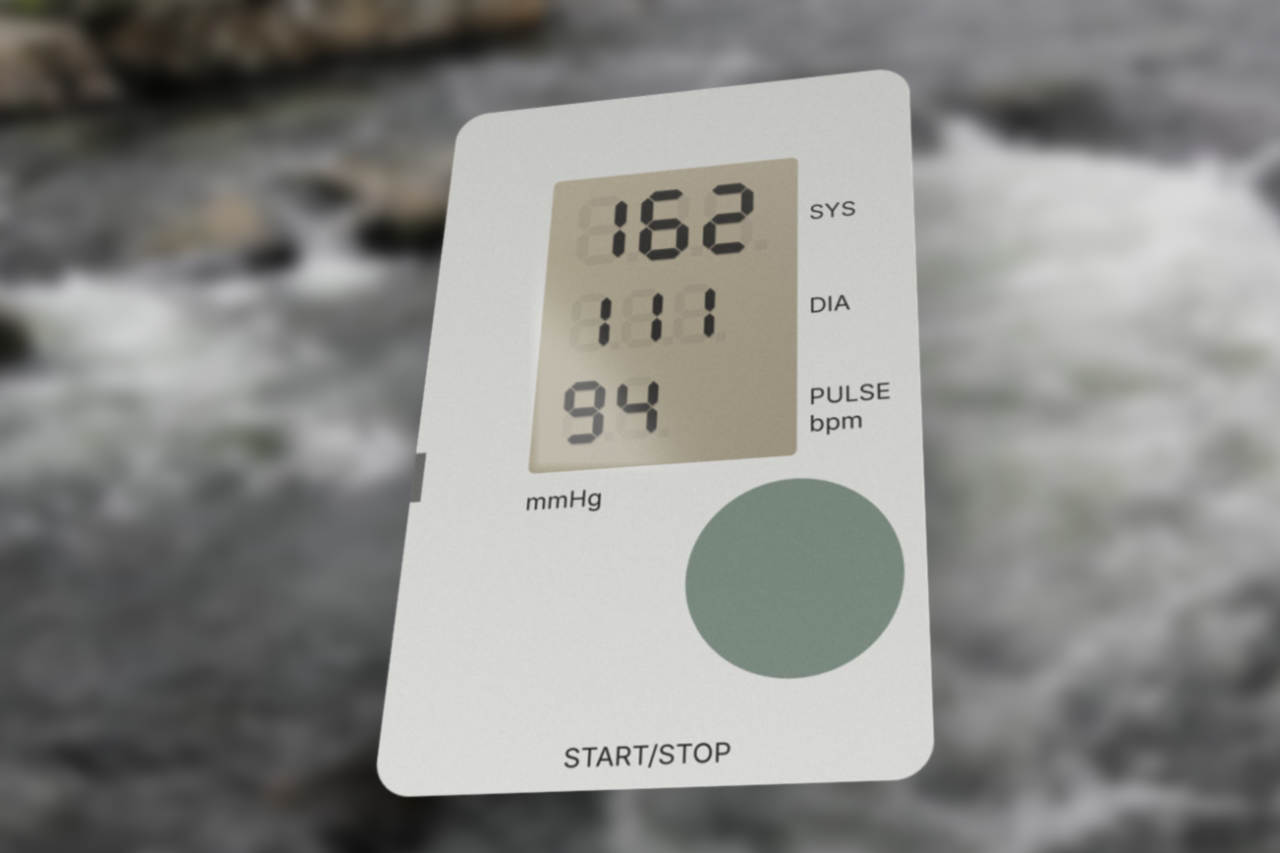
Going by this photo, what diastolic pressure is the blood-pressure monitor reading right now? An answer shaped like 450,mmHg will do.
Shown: 111,mmHg
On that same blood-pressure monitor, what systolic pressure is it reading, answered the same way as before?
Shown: 162,mmHg
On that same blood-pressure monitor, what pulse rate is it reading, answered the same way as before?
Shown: 94,bpm
